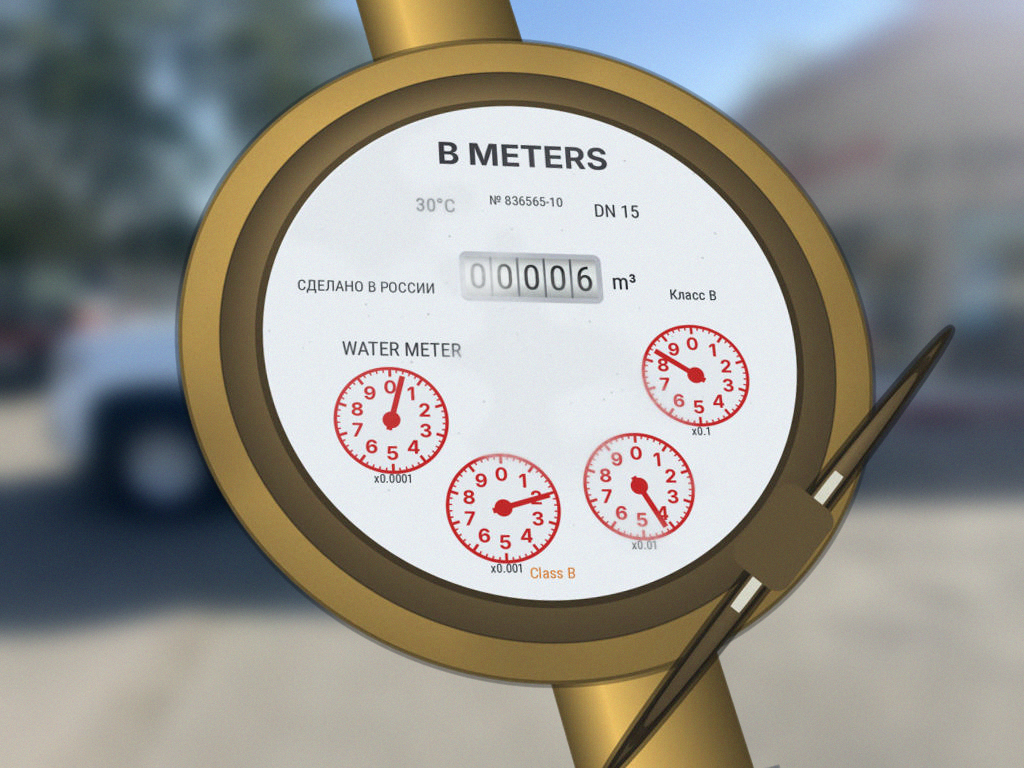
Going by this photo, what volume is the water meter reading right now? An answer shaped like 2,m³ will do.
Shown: 6.8420,m³
